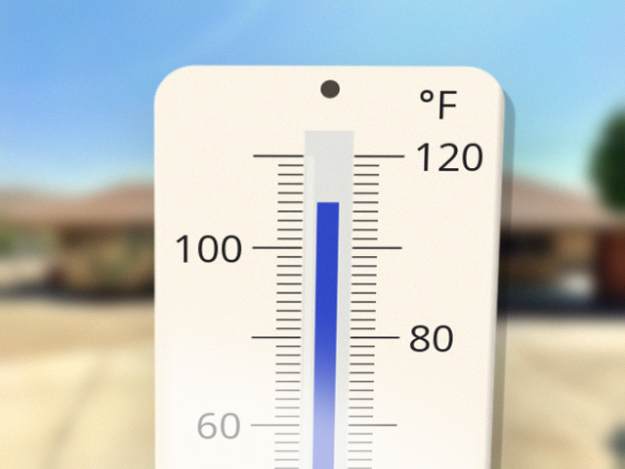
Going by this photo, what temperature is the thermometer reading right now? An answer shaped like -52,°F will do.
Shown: 110,°F
